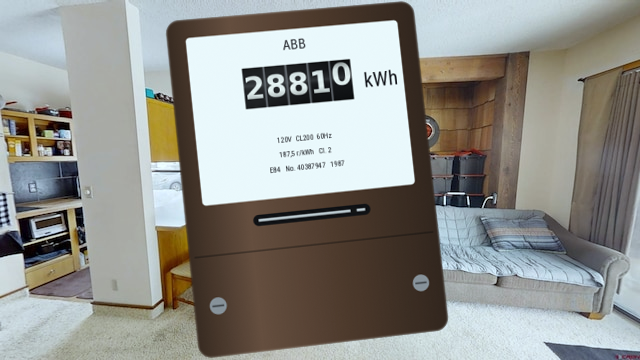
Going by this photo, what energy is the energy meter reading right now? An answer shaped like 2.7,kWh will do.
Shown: 28810,kWh
